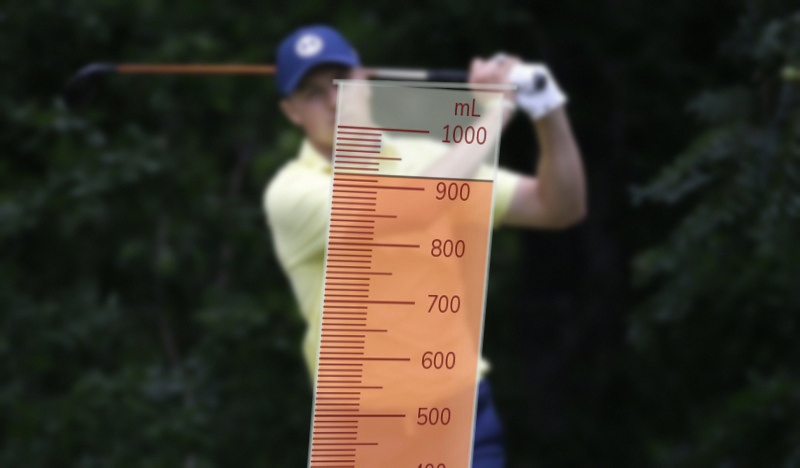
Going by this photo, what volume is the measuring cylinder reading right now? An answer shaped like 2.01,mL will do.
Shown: 920,mL
